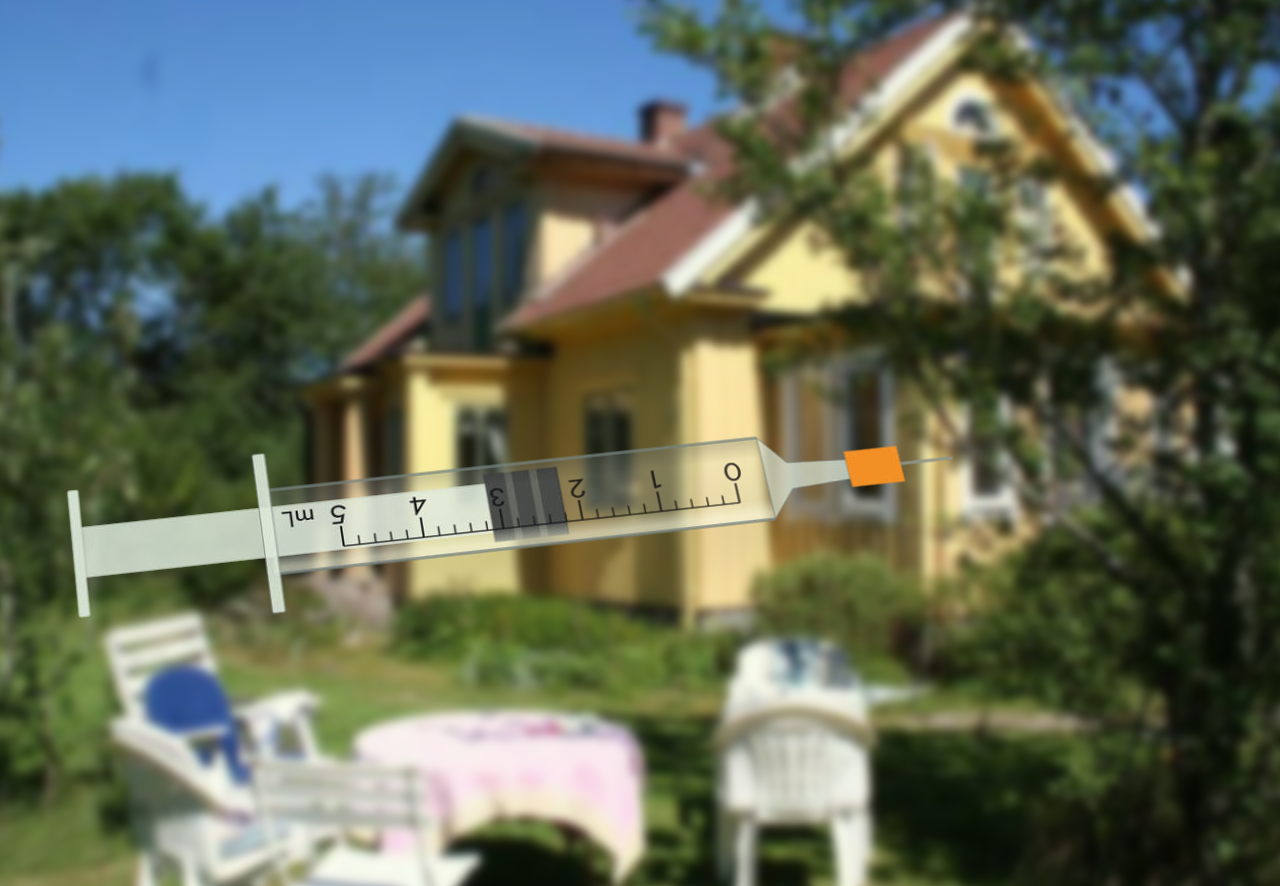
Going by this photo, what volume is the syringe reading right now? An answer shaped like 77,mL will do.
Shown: 2.2,mL
